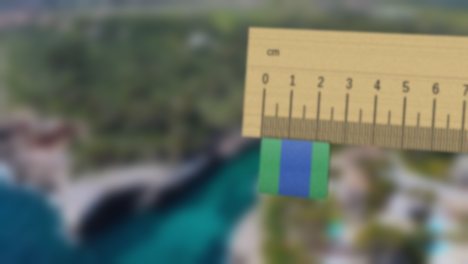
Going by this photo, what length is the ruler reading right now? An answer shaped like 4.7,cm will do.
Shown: 2.5,cm
